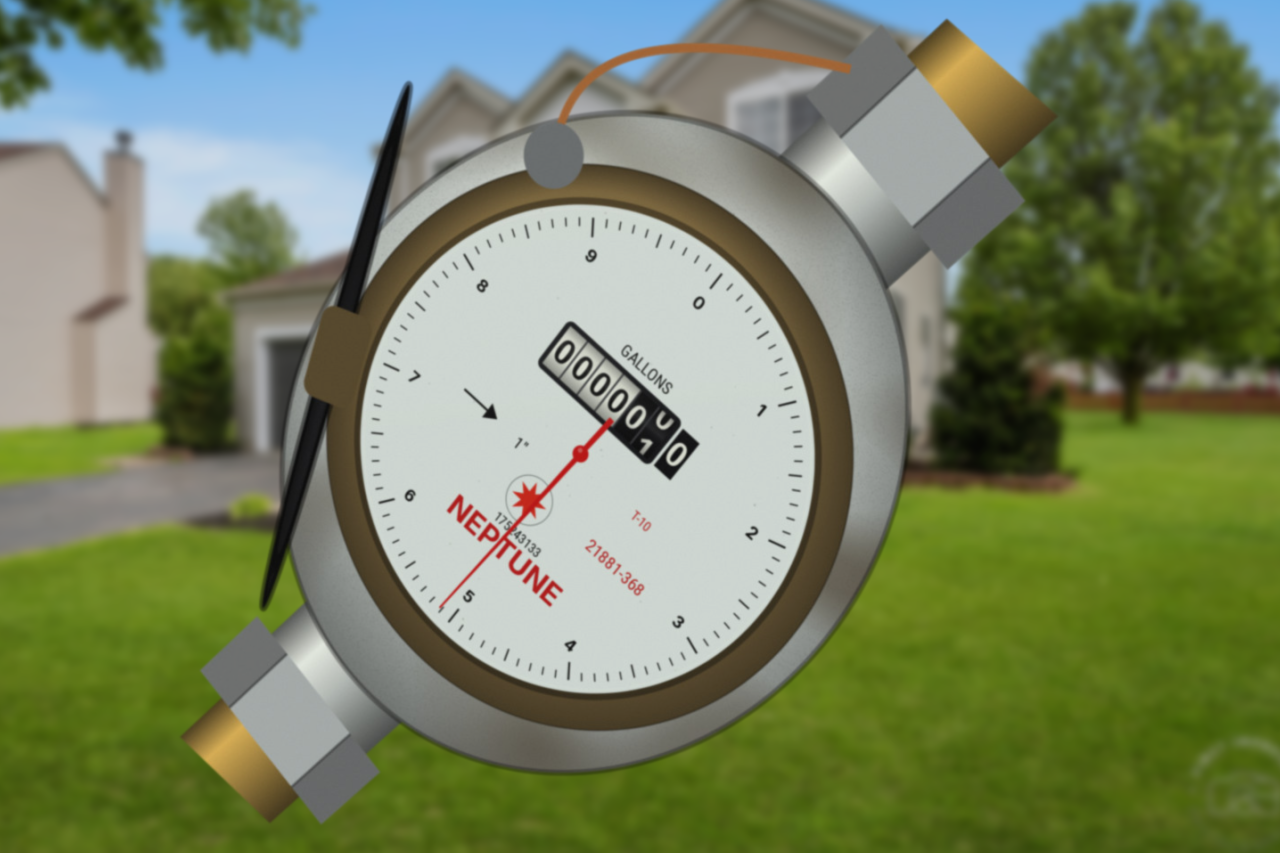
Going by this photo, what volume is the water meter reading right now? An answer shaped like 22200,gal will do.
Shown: 5.1,gal
